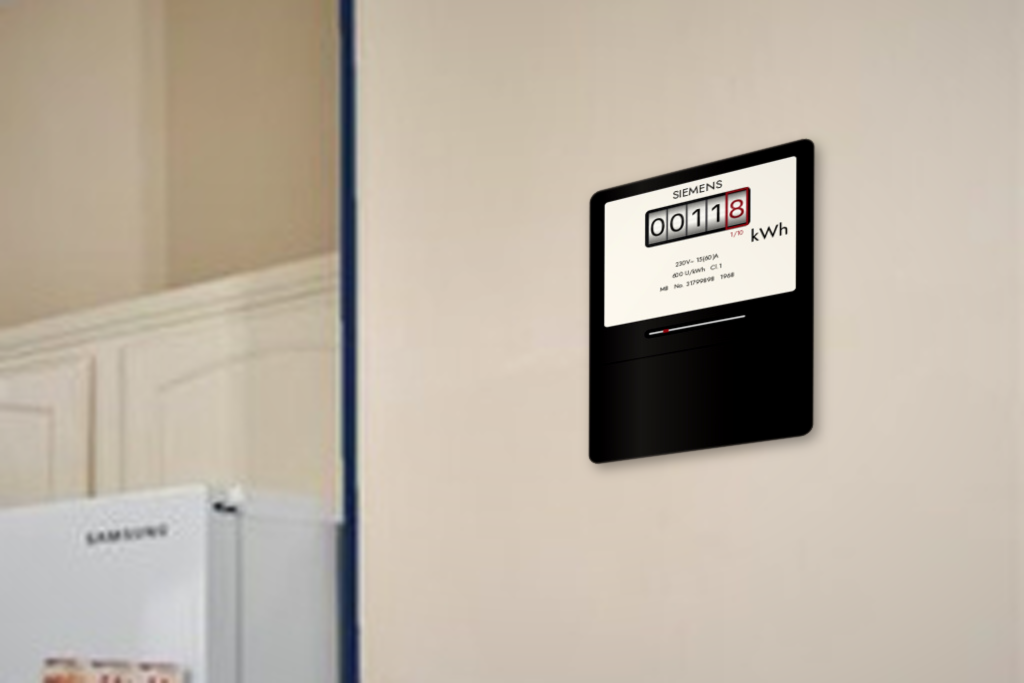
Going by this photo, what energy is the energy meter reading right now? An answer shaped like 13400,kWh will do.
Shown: 11.8,kWh
